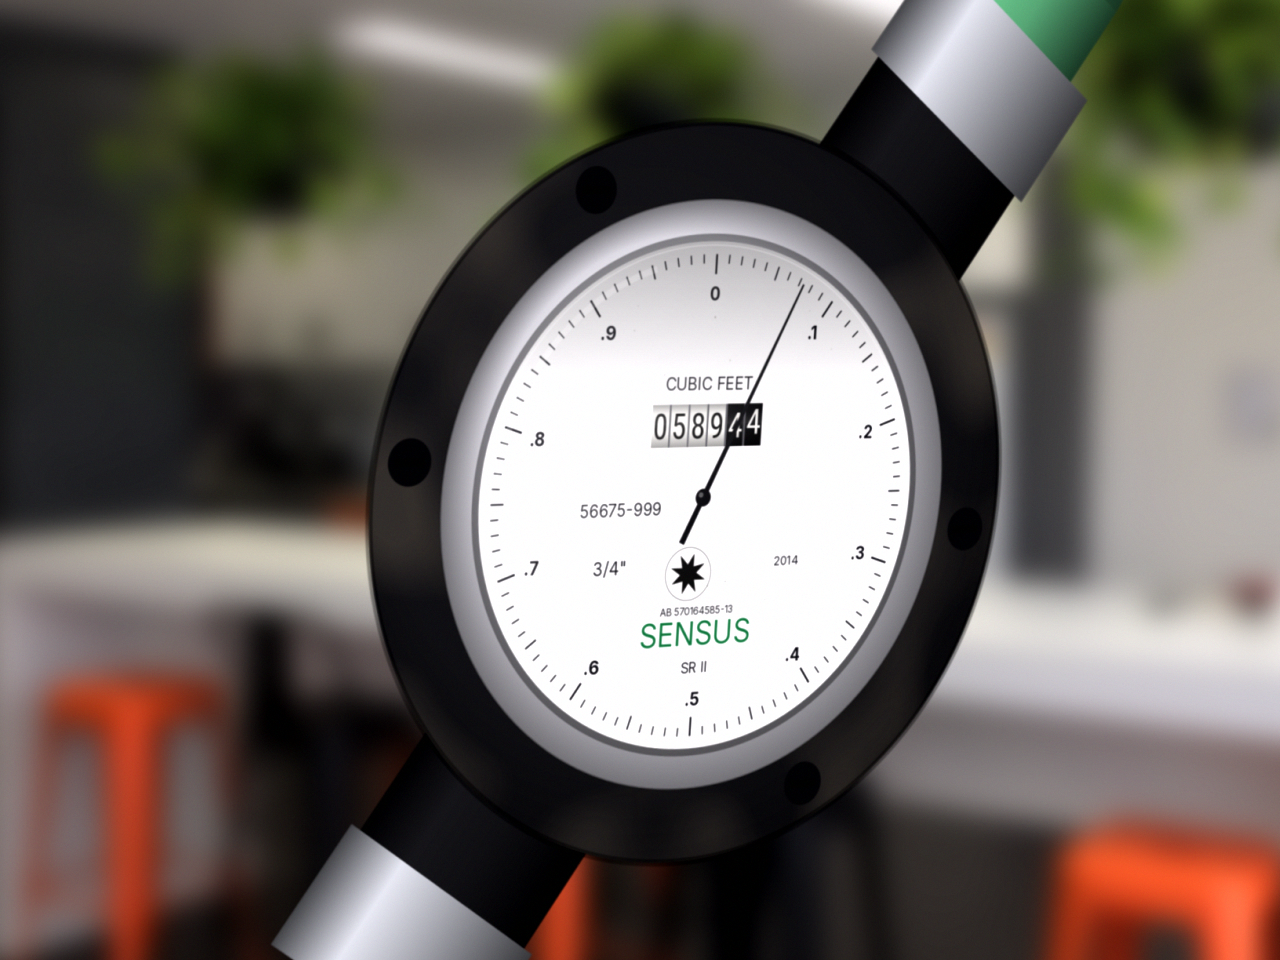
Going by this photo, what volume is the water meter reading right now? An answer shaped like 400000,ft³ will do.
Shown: 58944.07,ft³
